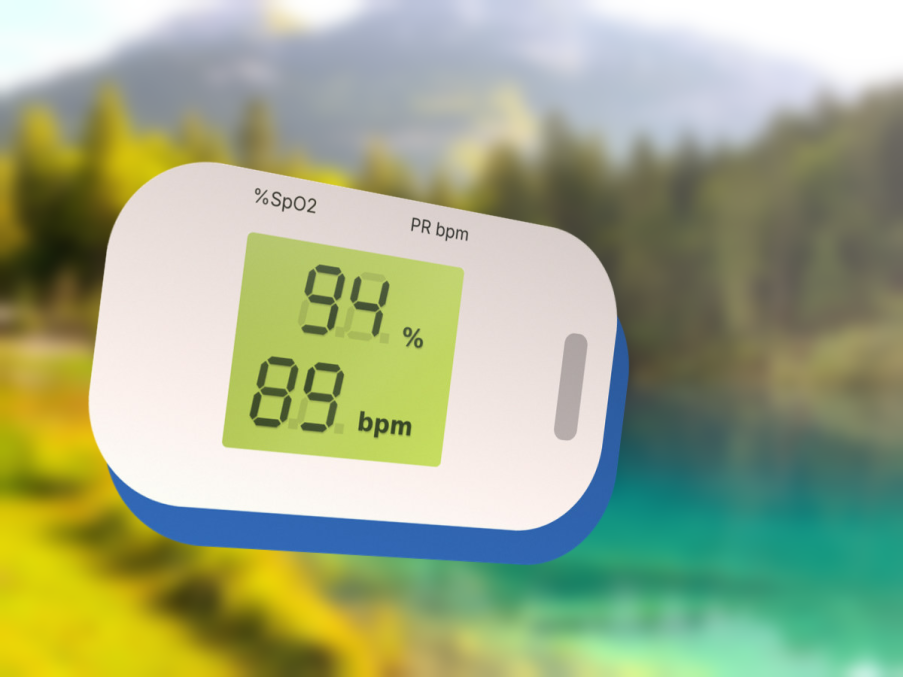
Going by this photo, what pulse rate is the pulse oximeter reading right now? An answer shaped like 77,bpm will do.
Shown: 89,bpm
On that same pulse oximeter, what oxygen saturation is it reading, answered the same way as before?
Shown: 94,%
